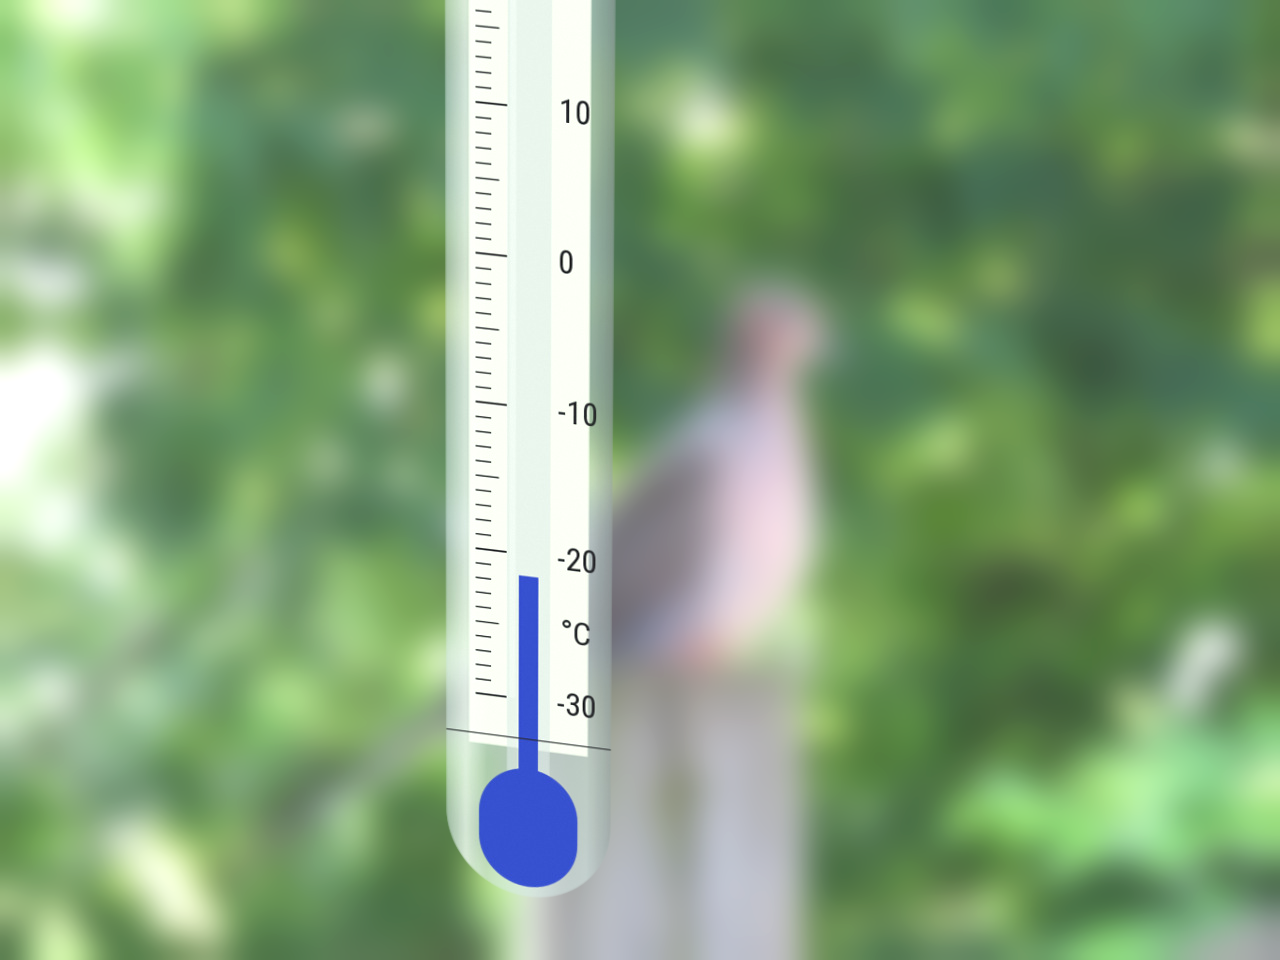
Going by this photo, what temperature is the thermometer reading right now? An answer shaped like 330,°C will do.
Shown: -21.5,°C
